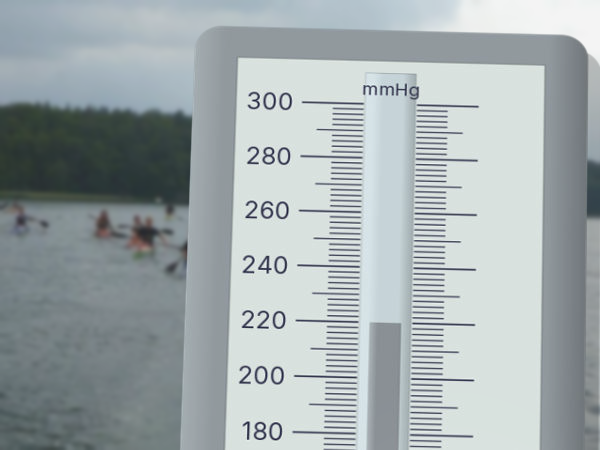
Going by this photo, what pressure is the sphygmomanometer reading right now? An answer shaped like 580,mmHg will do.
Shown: 220,mmHg
